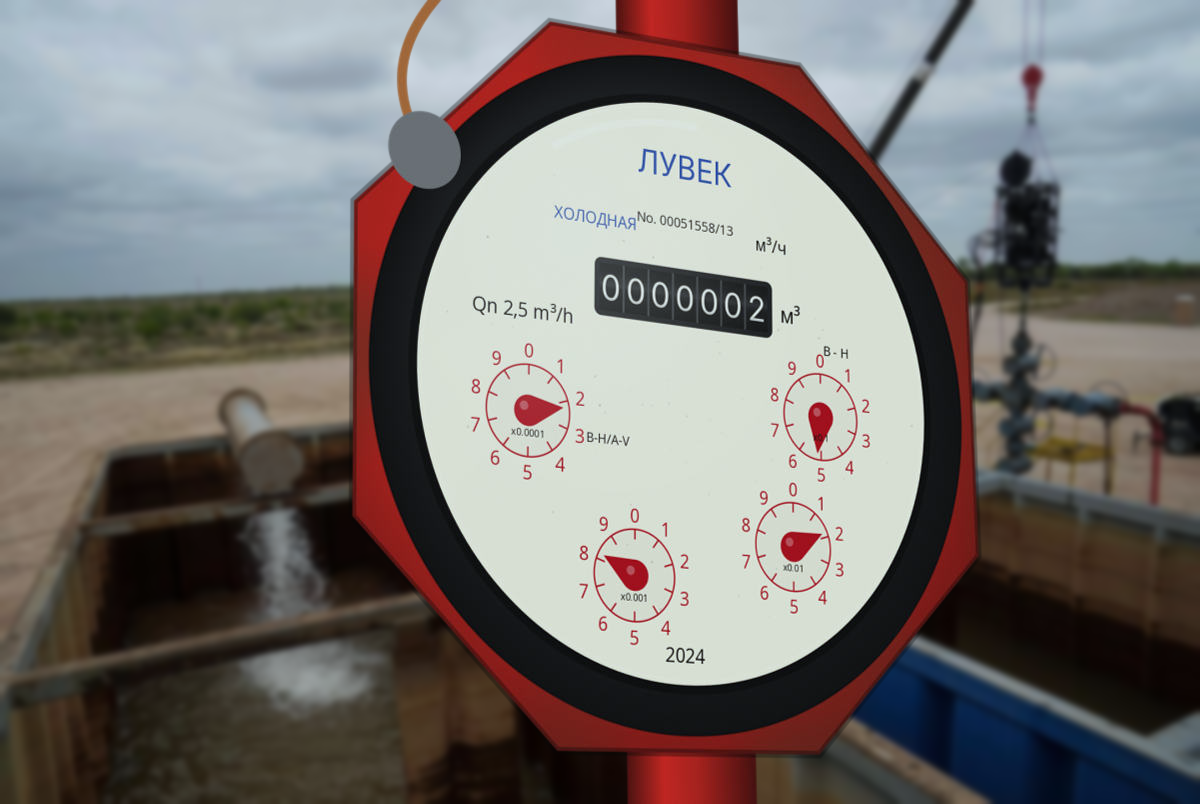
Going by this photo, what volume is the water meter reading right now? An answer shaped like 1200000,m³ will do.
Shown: 2.5182,m³
